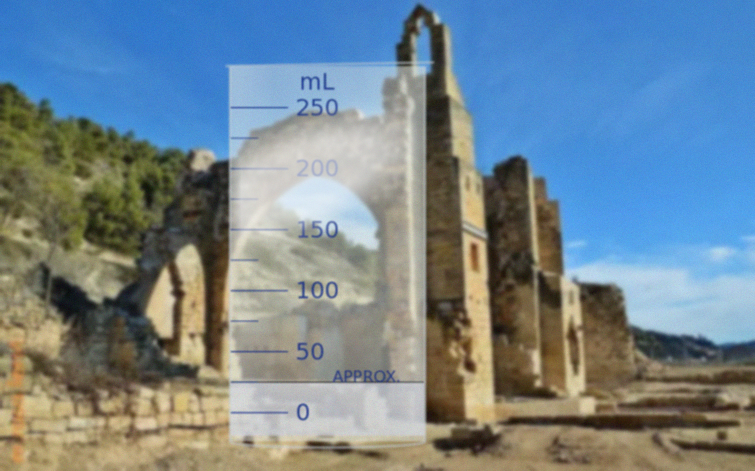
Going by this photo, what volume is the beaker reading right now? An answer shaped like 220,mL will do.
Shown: 25,mL
